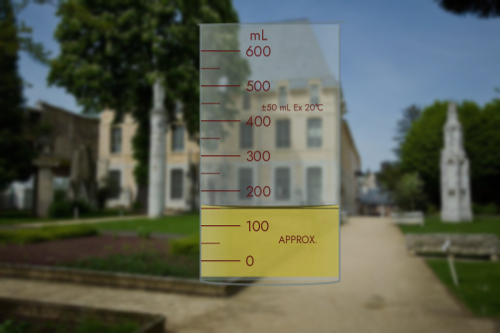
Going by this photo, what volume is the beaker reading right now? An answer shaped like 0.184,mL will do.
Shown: 150,mL
